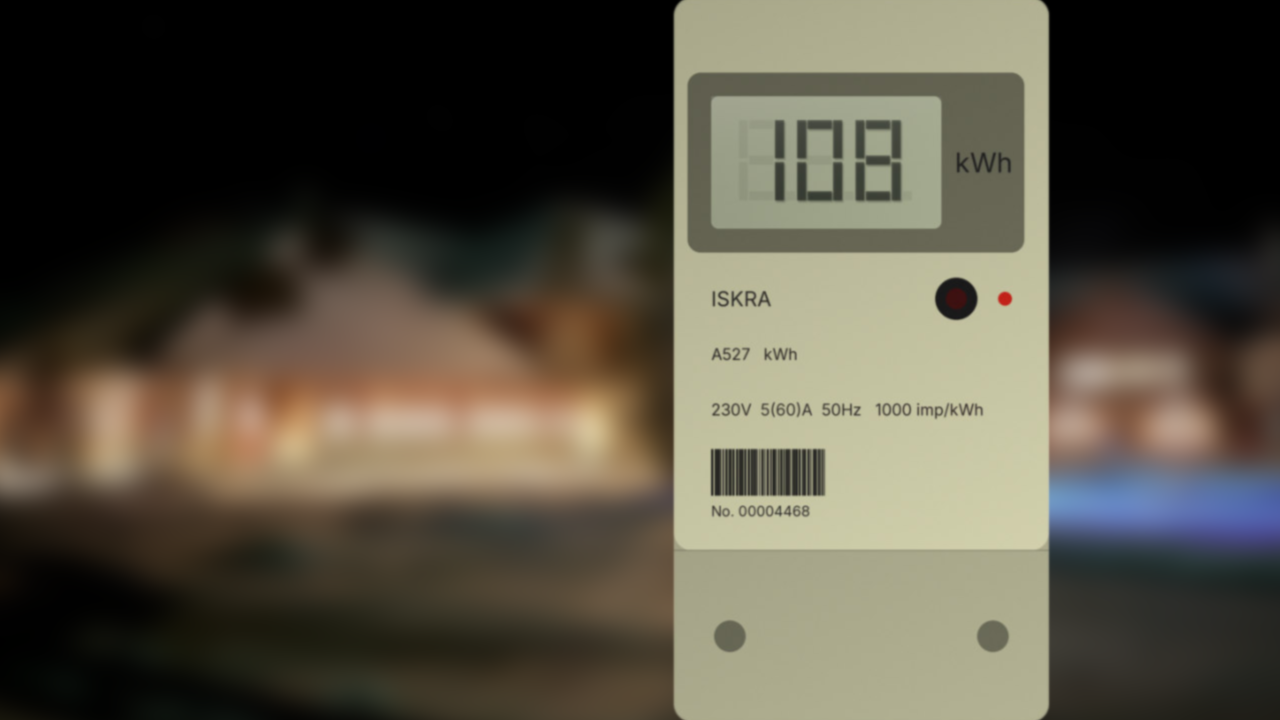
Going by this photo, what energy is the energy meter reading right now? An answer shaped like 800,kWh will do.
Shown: 108,kWh
